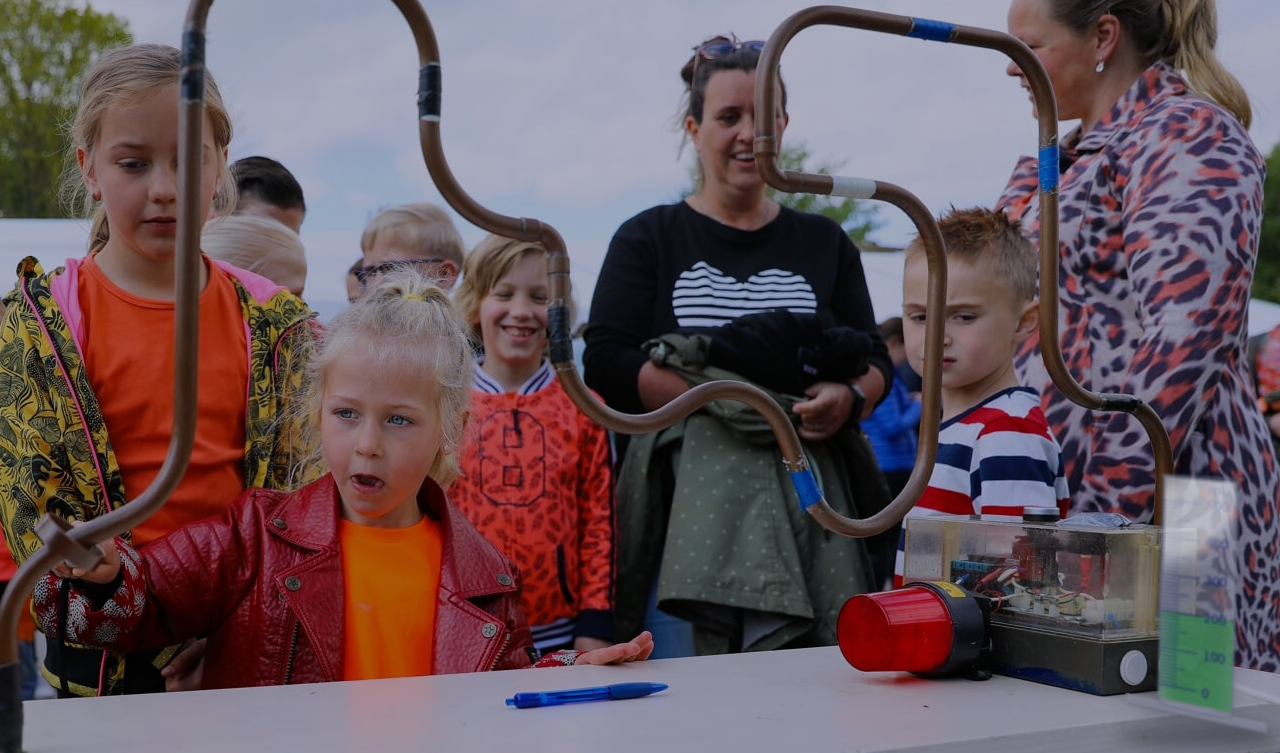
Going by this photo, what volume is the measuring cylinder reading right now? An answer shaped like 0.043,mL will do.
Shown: 200,mL
